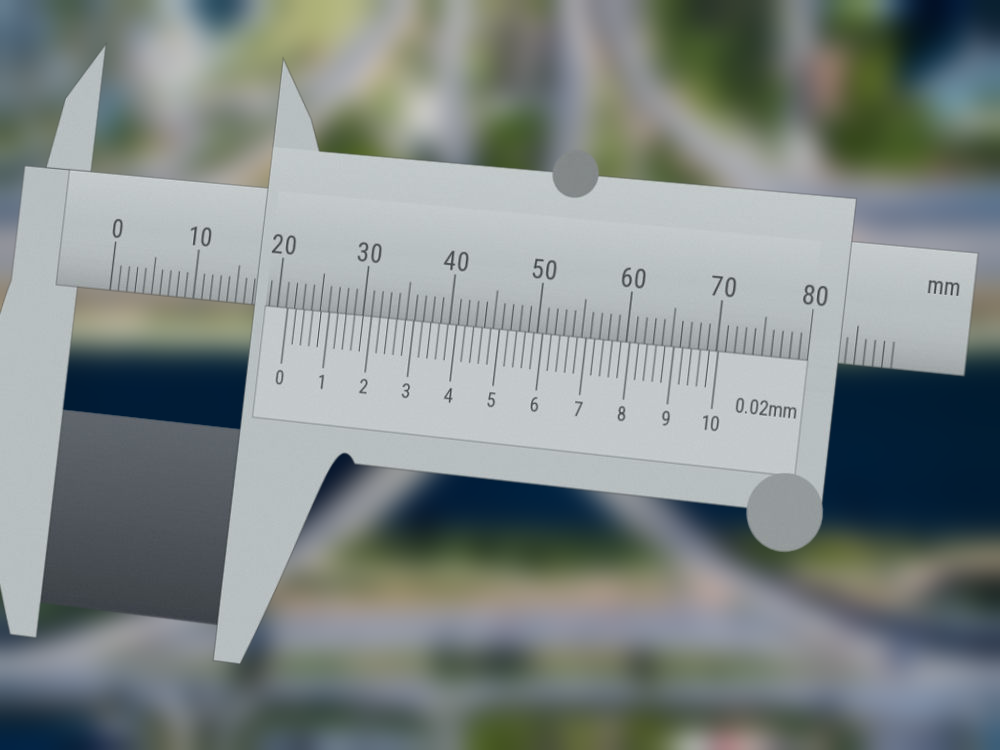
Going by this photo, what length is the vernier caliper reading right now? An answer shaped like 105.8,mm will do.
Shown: 21.2,mm
